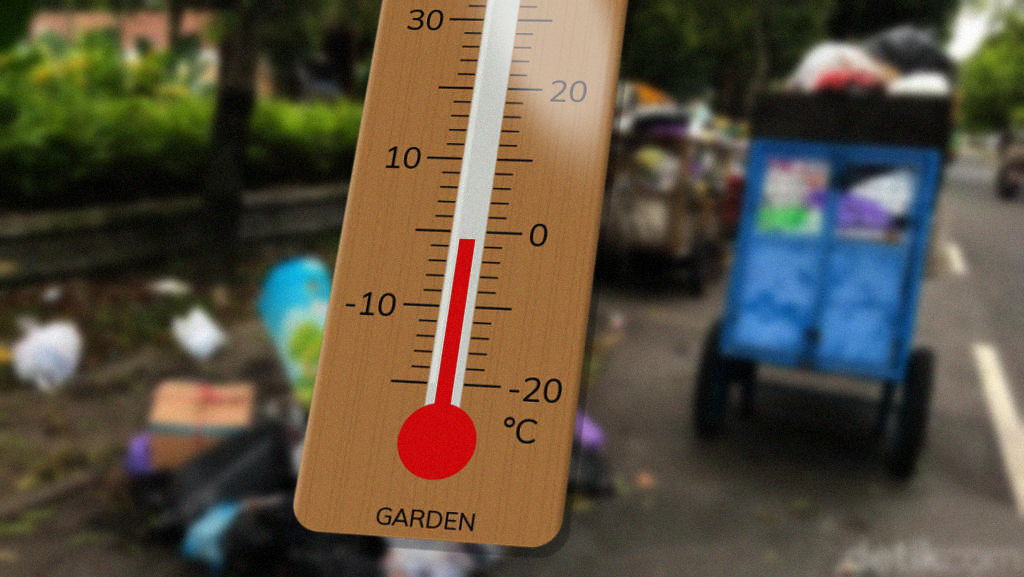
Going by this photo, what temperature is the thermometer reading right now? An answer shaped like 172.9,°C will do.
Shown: -1,°C
